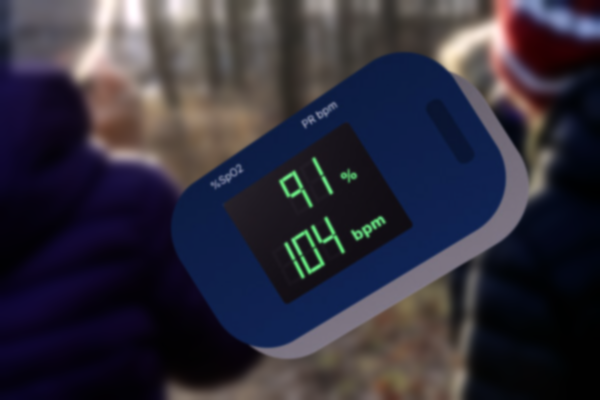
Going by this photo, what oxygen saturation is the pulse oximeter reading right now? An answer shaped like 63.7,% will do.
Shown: 91,%
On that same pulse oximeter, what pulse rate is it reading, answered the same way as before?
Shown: 104,bpm
